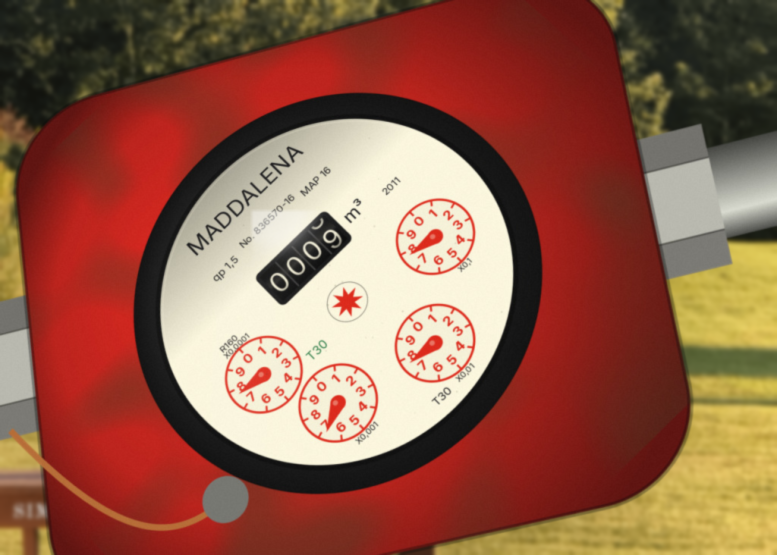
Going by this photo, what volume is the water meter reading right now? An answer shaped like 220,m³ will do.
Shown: 8.7767,m³
